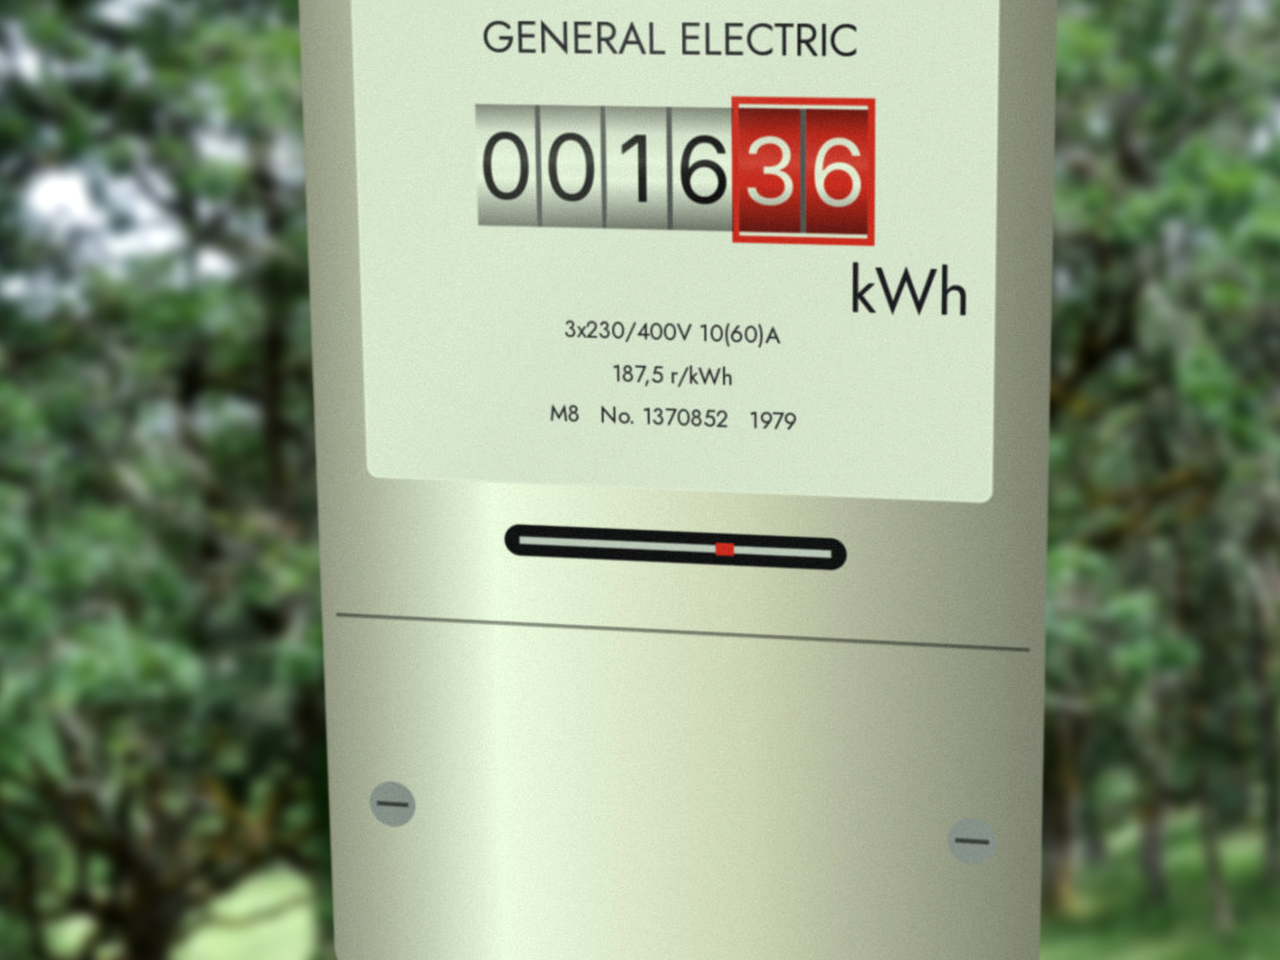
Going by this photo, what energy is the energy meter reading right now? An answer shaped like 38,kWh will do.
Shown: 16.36,kWh
